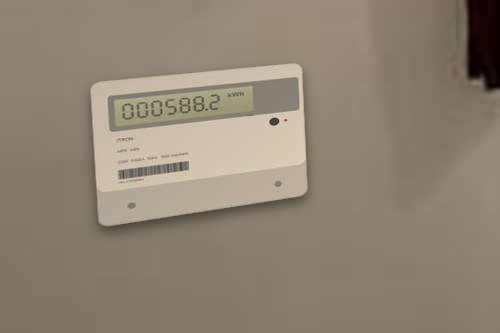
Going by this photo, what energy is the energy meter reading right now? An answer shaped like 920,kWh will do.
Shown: 588.2,kWh
